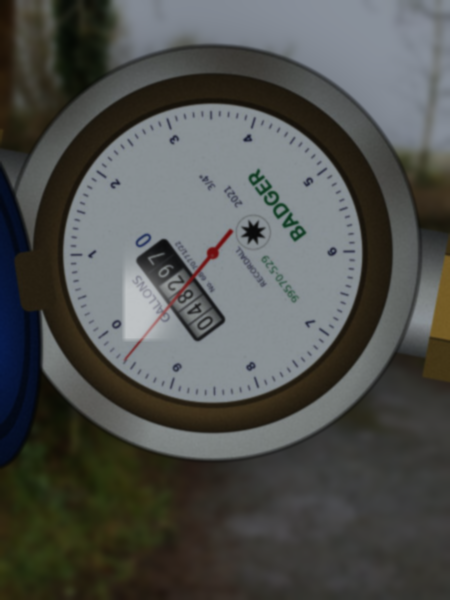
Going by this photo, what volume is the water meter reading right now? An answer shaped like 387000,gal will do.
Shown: 482969.6,gal
